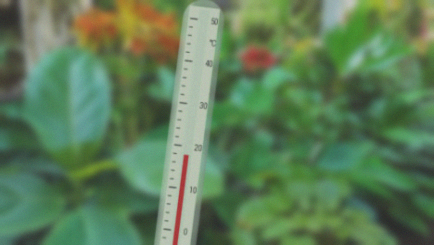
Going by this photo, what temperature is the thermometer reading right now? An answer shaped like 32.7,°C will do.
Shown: 18,°C
